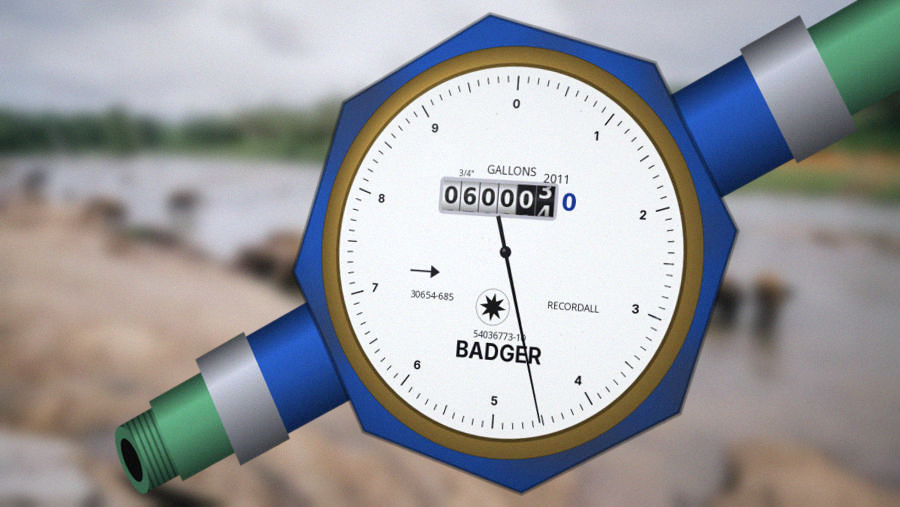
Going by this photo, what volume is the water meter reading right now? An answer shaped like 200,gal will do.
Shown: 600034.5,gal
